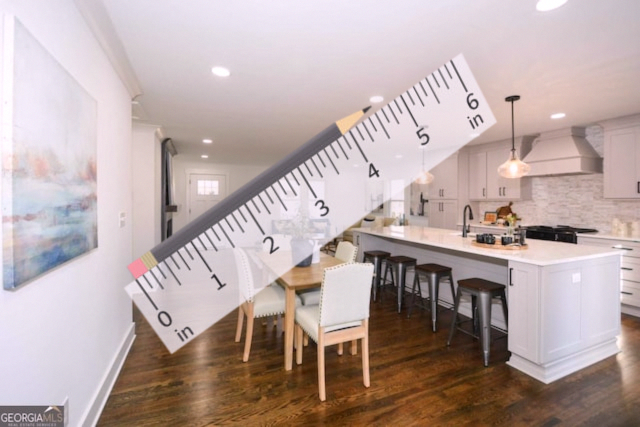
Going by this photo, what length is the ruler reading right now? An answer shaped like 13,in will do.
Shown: 4.5,in
